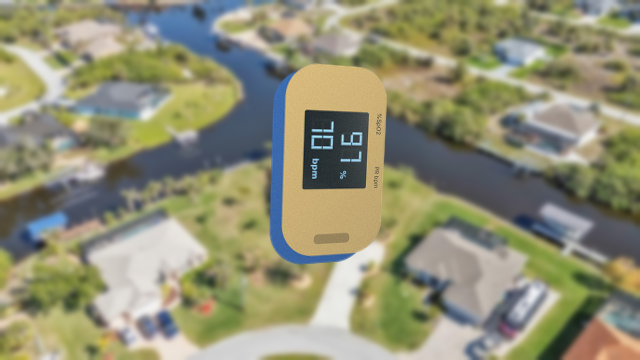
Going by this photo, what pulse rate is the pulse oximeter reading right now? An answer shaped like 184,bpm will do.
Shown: 70,bpm
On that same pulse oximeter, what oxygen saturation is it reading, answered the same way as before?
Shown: 97,%
